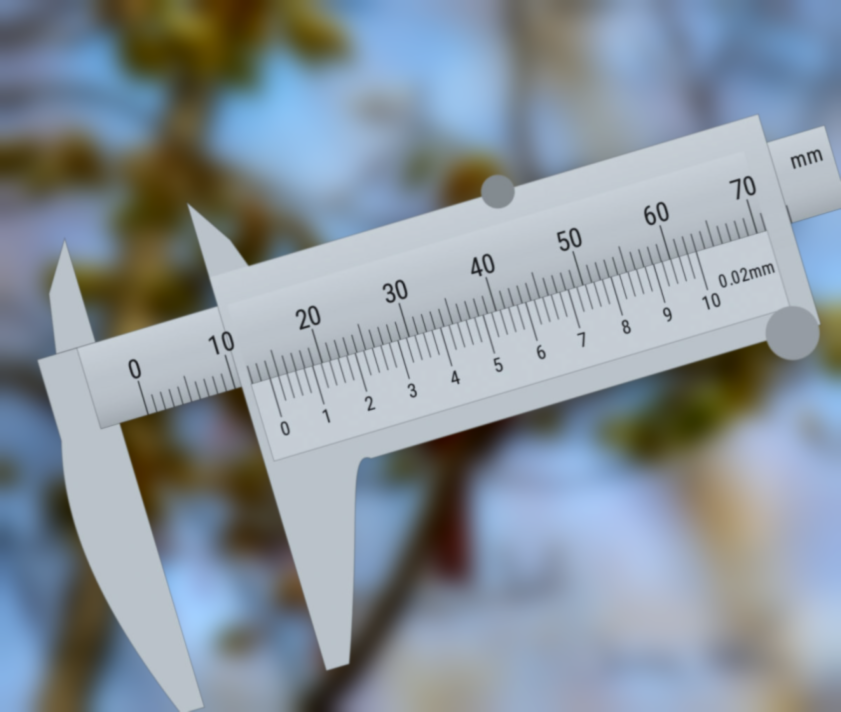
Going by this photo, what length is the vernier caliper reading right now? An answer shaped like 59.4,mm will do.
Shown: 14.0,mm
